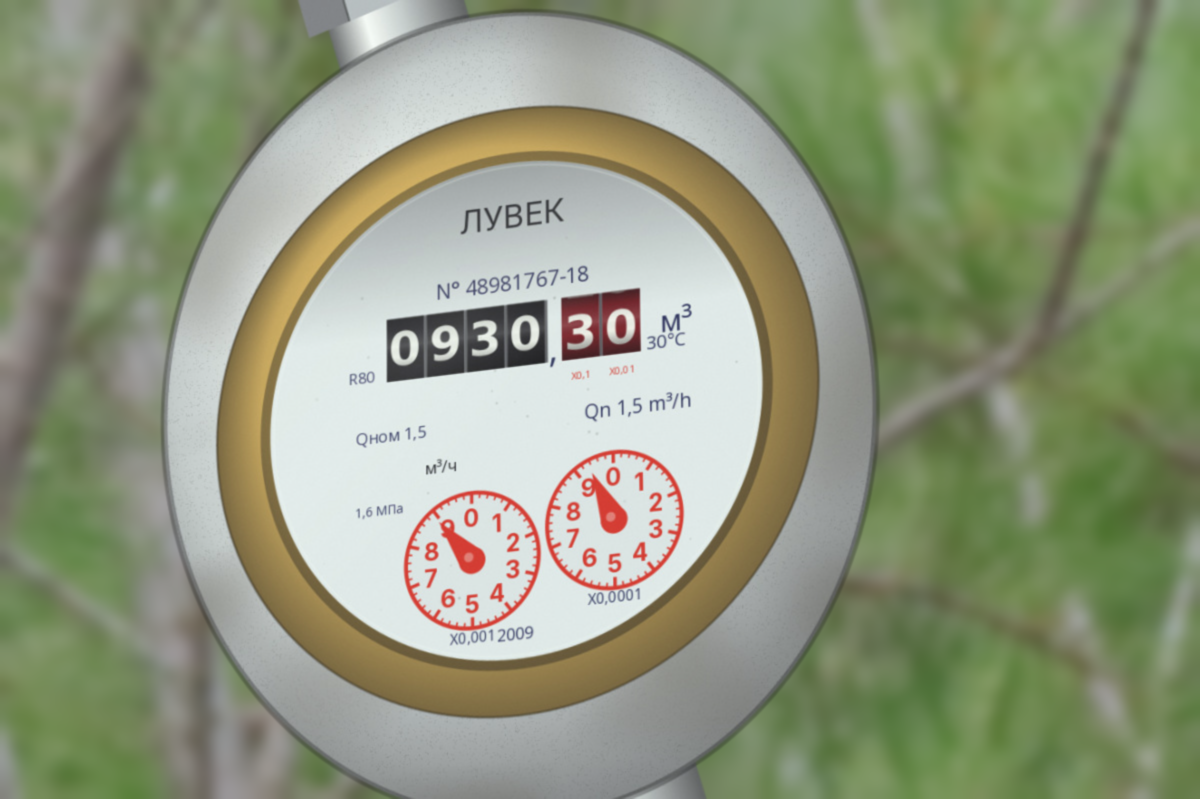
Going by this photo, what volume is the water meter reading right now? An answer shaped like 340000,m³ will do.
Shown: 930.2989,m³
